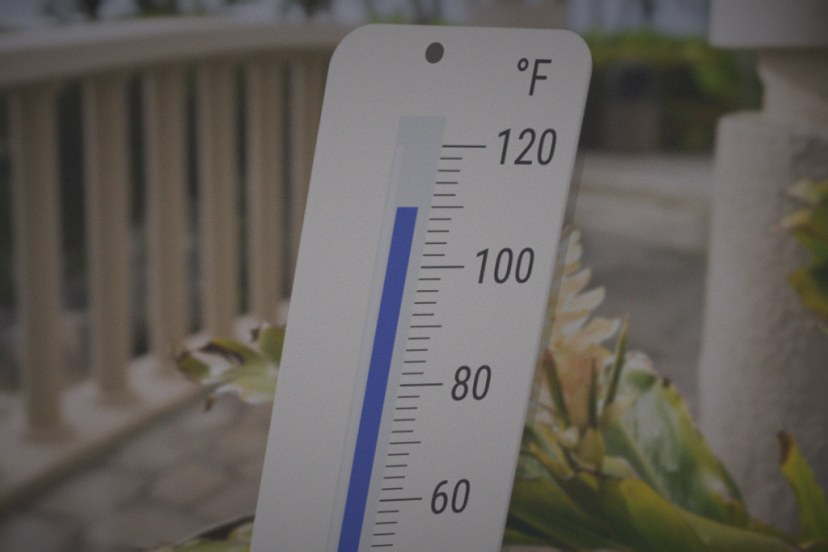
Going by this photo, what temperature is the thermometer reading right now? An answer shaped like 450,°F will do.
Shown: 110,°F
